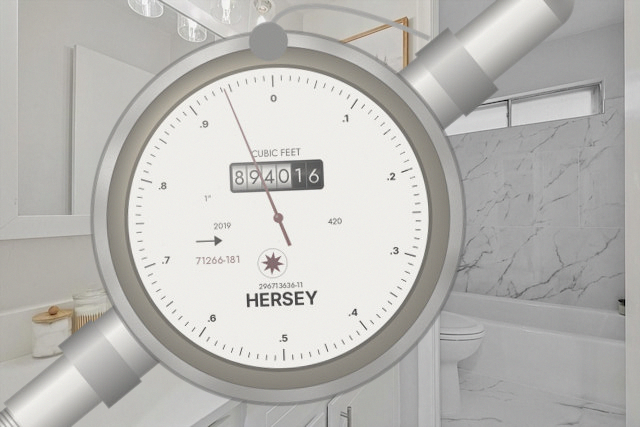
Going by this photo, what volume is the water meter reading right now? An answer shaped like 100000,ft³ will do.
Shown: 894015.94,ft³
